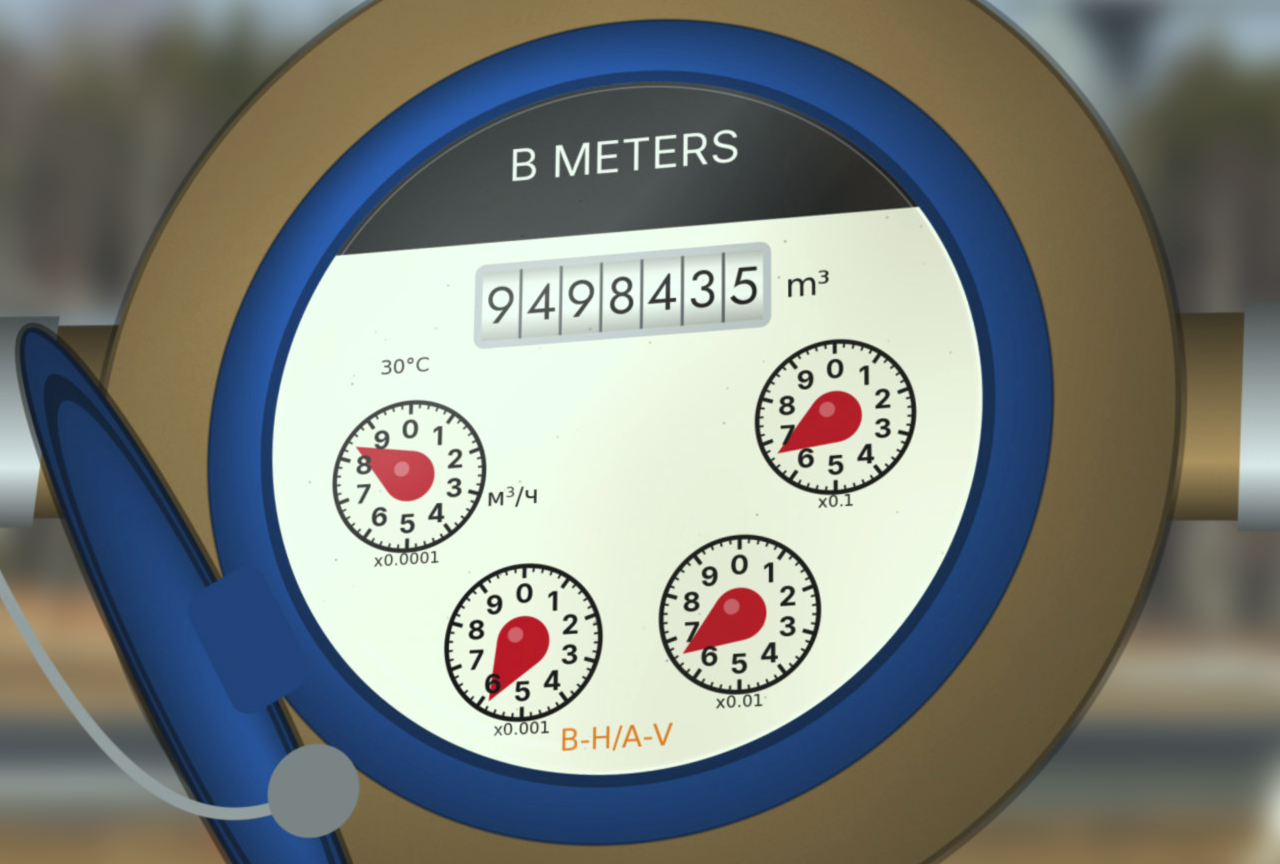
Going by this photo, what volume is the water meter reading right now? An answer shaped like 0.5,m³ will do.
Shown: 9498435.6658,m³
